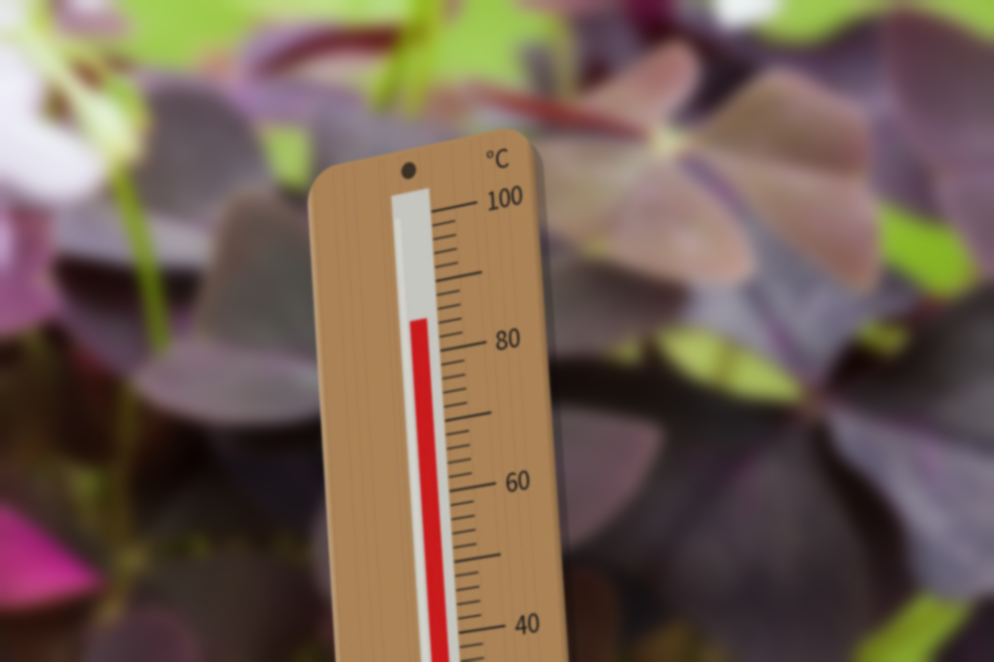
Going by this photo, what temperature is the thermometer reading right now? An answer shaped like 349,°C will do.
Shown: 85,°C
